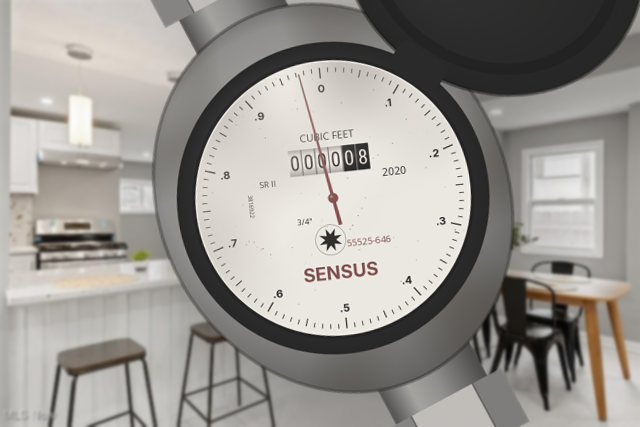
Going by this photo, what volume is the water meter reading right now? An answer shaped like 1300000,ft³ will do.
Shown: 7.97,ft³
